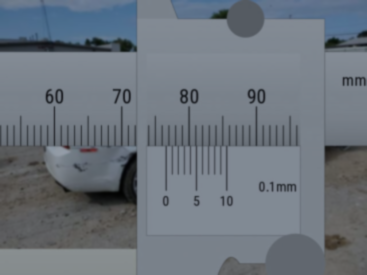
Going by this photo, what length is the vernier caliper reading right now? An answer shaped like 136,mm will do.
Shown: 76.6,mm
